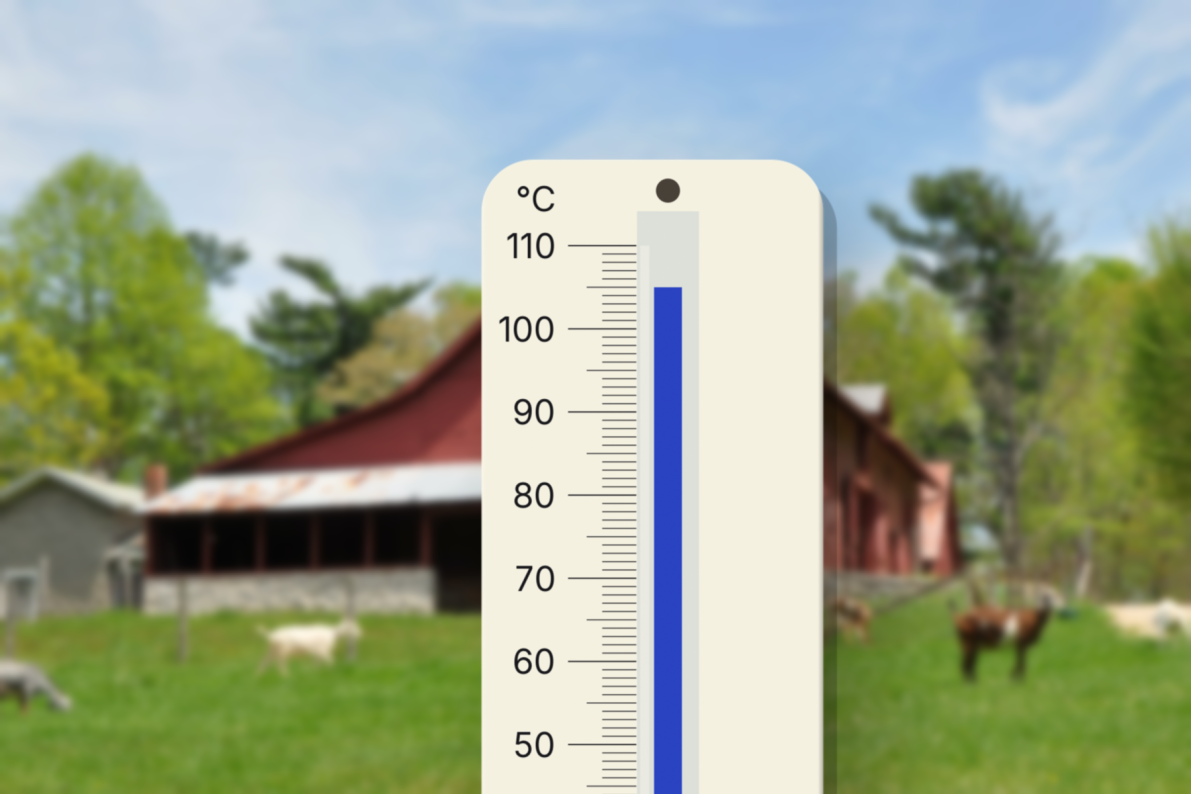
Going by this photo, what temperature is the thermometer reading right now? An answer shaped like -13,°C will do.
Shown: 105,°C
